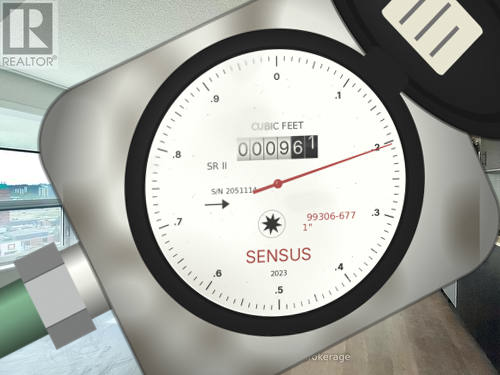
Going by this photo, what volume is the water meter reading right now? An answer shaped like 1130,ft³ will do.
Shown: 961.20,ft³
